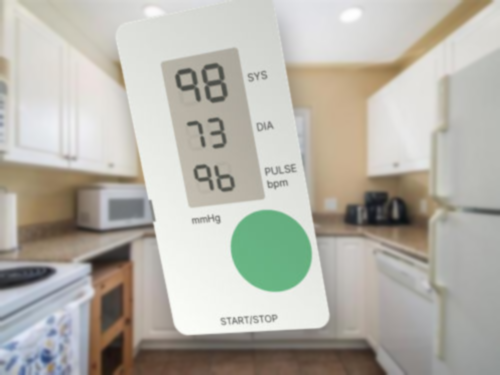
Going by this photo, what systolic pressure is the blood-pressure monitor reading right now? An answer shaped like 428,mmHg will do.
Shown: 98,mmHg
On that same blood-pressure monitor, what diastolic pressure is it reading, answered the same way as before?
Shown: 73,mmHg
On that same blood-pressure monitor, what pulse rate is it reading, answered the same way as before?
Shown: 96,bpm
